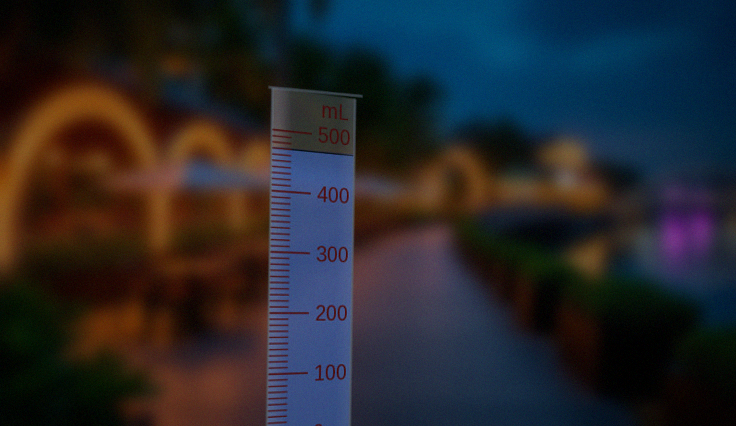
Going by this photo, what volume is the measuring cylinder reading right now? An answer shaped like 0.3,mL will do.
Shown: 470,mL
